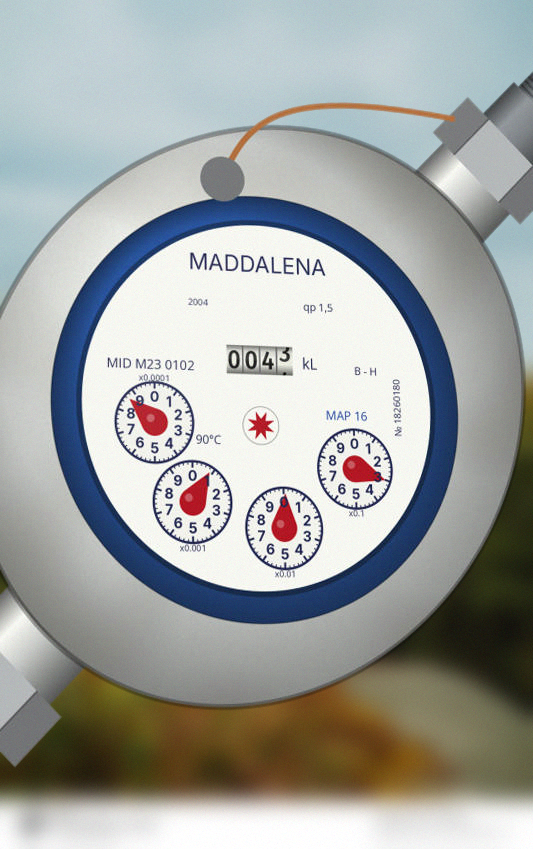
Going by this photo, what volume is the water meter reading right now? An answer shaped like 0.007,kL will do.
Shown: 43.3008,kL
